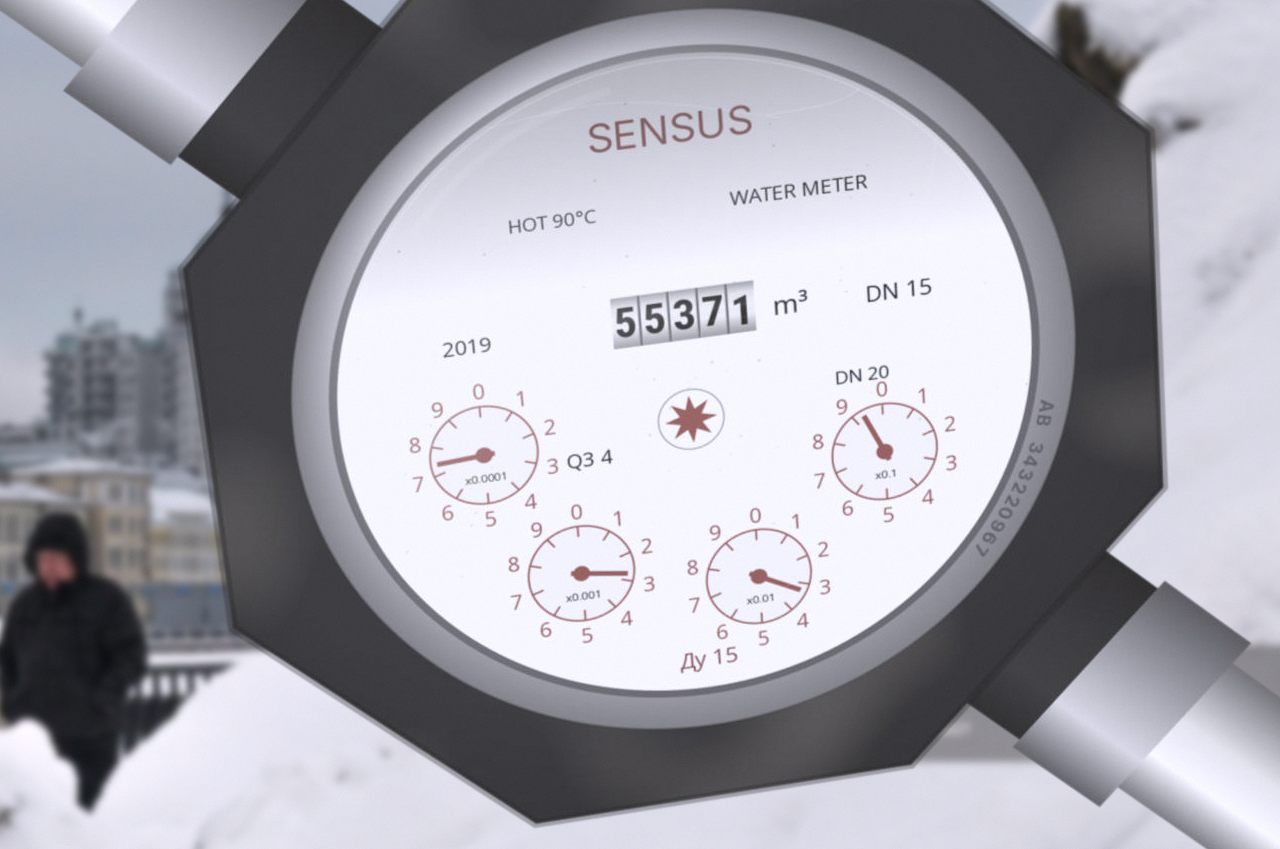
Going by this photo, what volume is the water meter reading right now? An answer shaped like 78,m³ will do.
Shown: 55370.9327,m³
